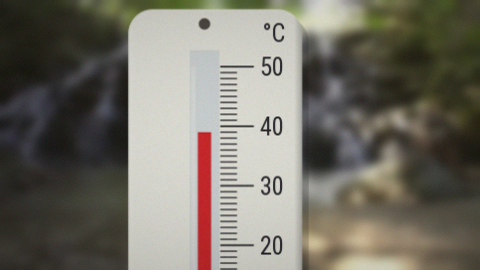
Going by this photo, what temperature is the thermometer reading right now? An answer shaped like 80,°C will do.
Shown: 39,°C
